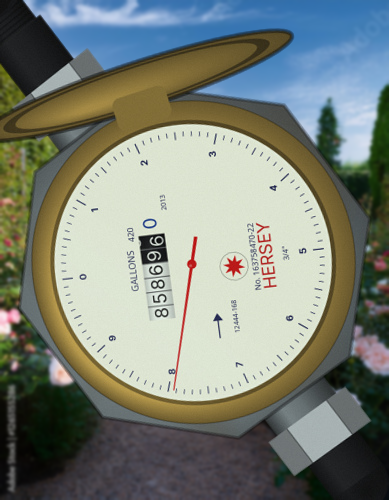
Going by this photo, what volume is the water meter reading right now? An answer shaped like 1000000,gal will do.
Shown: 8586957.9,gal
